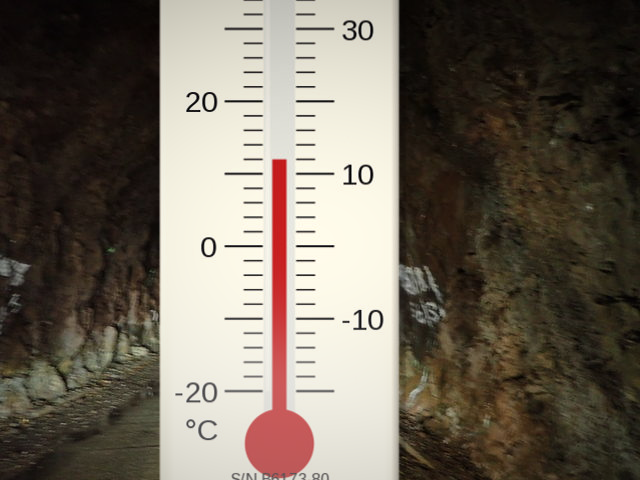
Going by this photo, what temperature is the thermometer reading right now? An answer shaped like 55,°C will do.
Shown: 12,°C
